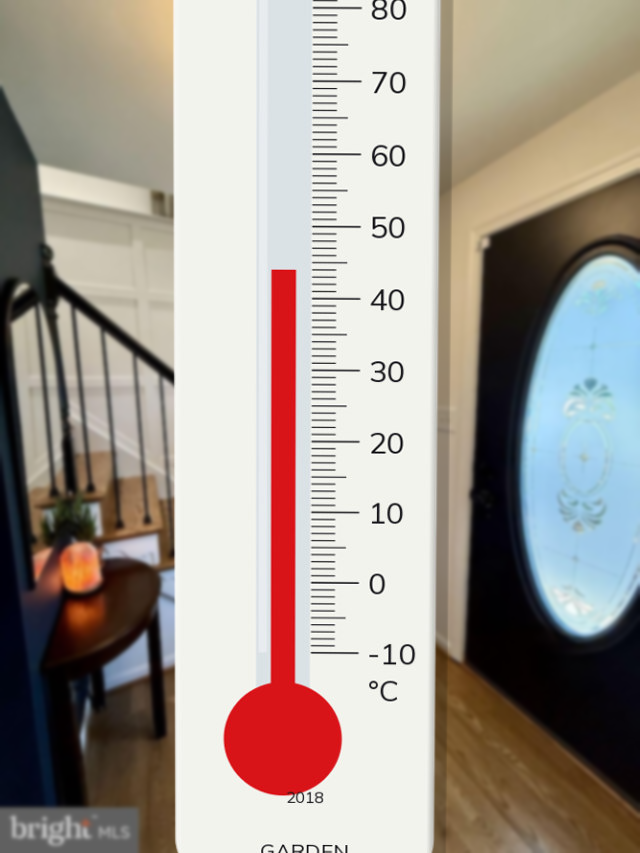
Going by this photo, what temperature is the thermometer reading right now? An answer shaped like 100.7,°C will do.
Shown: 44,°C
